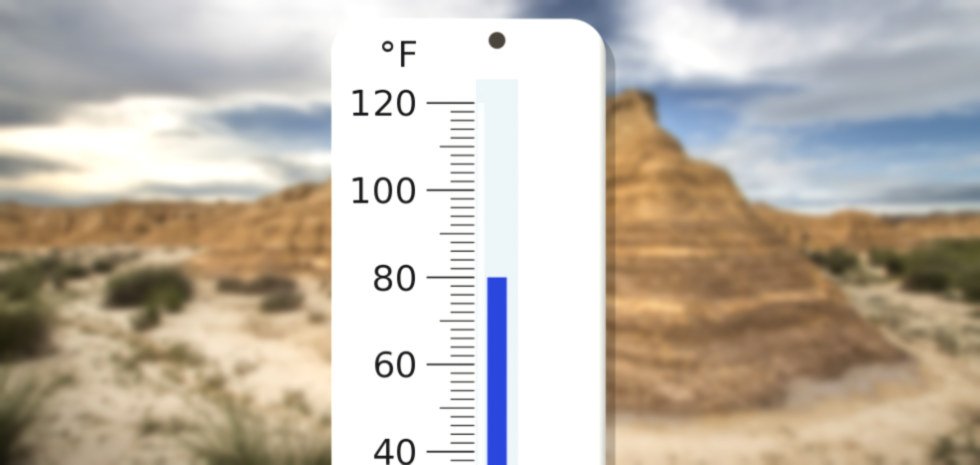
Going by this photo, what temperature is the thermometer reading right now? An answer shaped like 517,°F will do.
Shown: 80,°F
